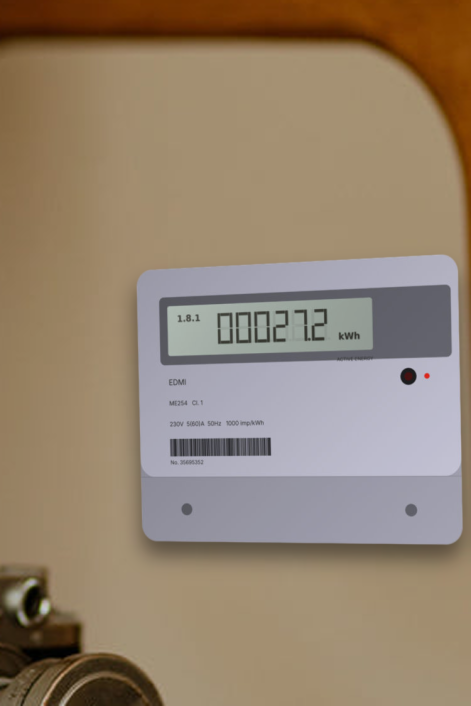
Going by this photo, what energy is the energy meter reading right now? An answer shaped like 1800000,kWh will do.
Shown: 27.2,kWh
